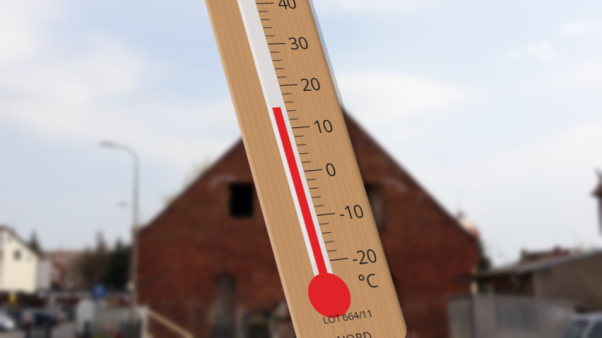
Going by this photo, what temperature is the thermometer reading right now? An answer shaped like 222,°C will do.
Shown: 15,°C
